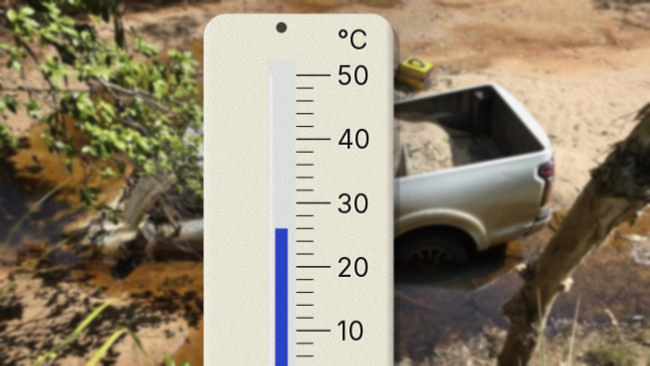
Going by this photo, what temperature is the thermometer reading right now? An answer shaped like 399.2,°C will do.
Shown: 26,°C
